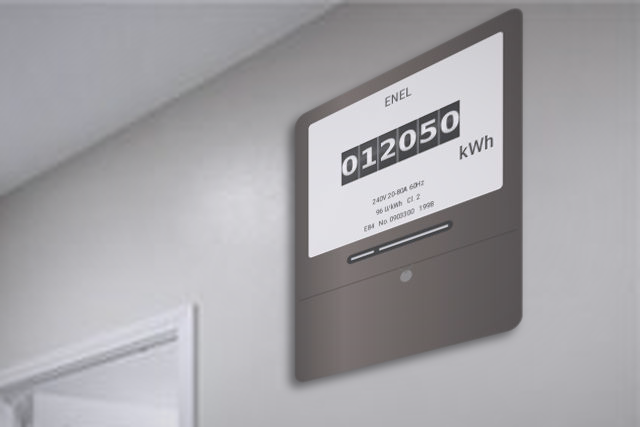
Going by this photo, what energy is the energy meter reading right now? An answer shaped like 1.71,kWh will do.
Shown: 12050,kWh
